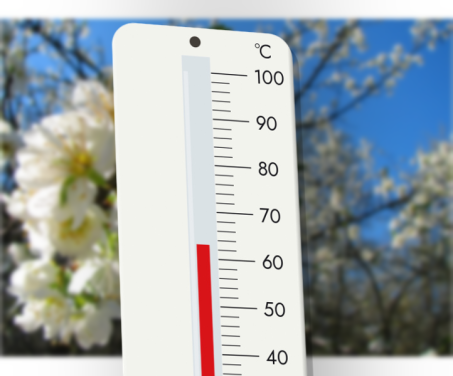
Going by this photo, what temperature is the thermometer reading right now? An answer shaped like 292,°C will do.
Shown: 63,°C
